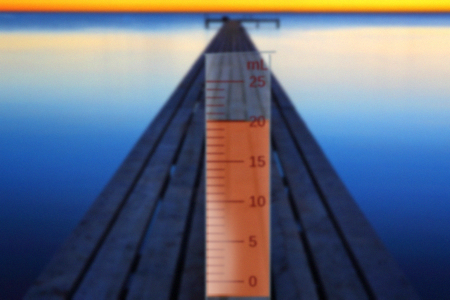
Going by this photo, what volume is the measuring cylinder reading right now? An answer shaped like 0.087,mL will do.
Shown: 20,mL
